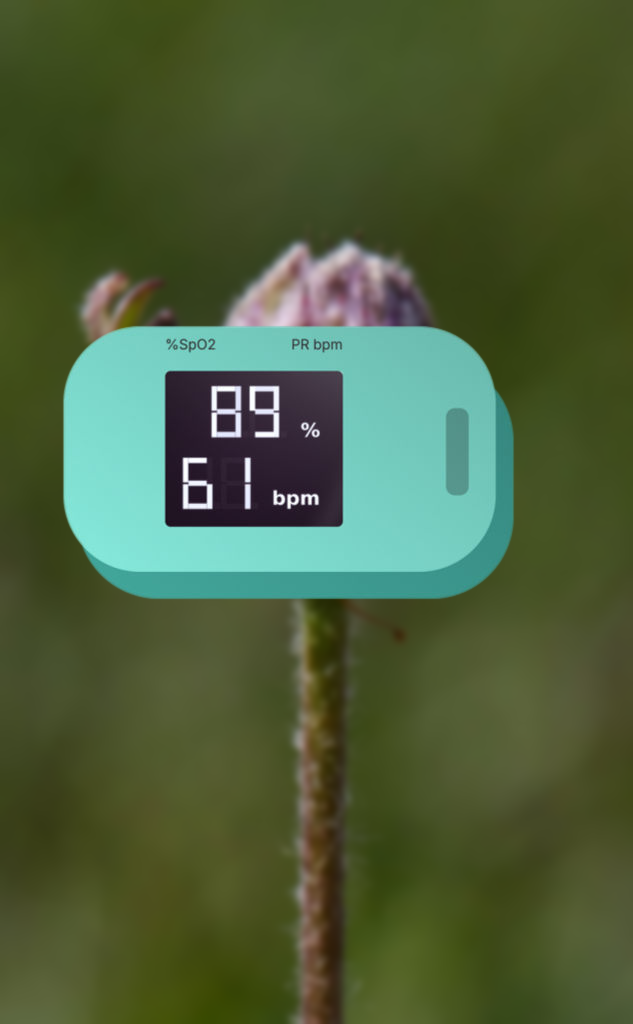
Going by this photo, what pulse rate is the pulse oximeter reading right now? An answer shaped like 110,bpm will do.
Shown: 61,bpm
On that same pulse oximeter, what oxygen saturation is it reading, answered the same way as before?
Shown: 89,%
